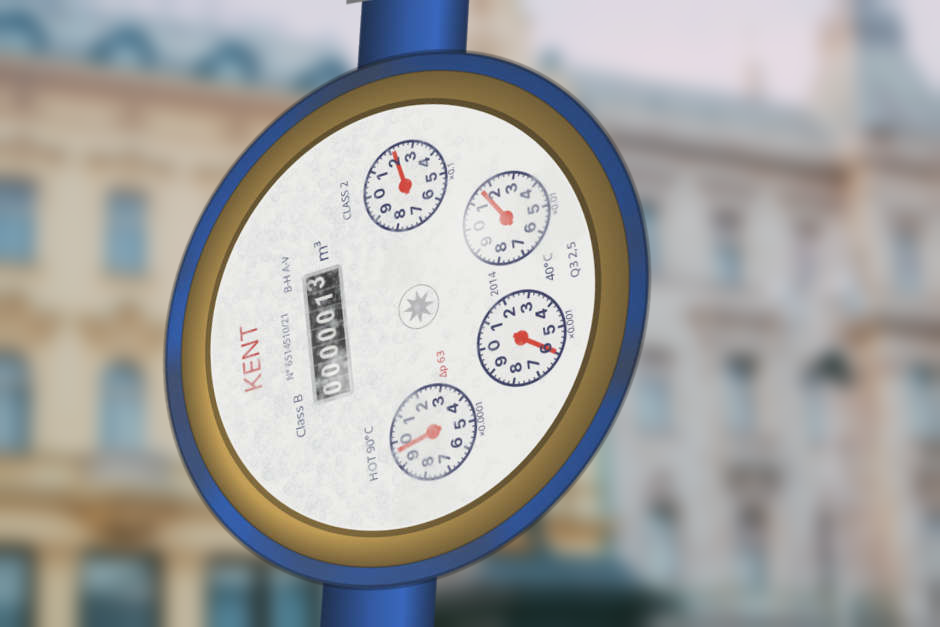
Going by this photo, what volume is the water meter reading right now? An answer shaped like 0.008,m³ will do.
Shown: 13.2159,m³
